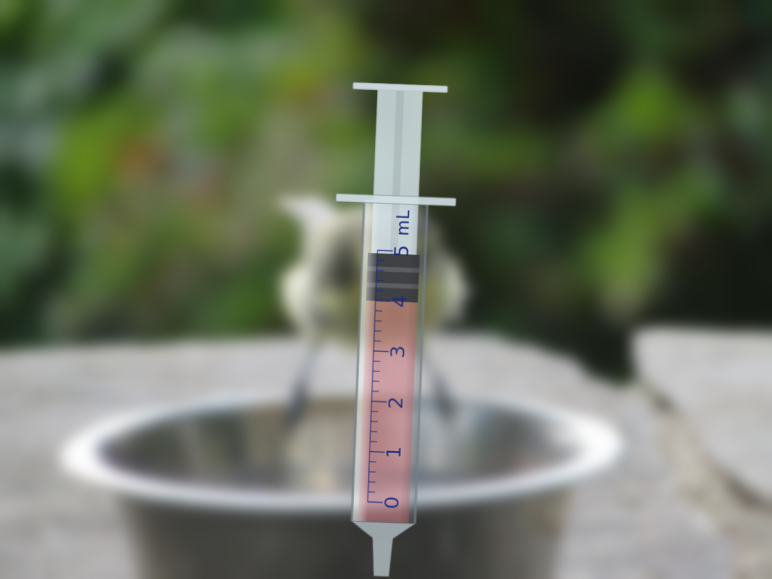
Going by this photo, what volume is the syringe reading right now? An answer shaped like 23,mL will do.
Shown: 4,mL
